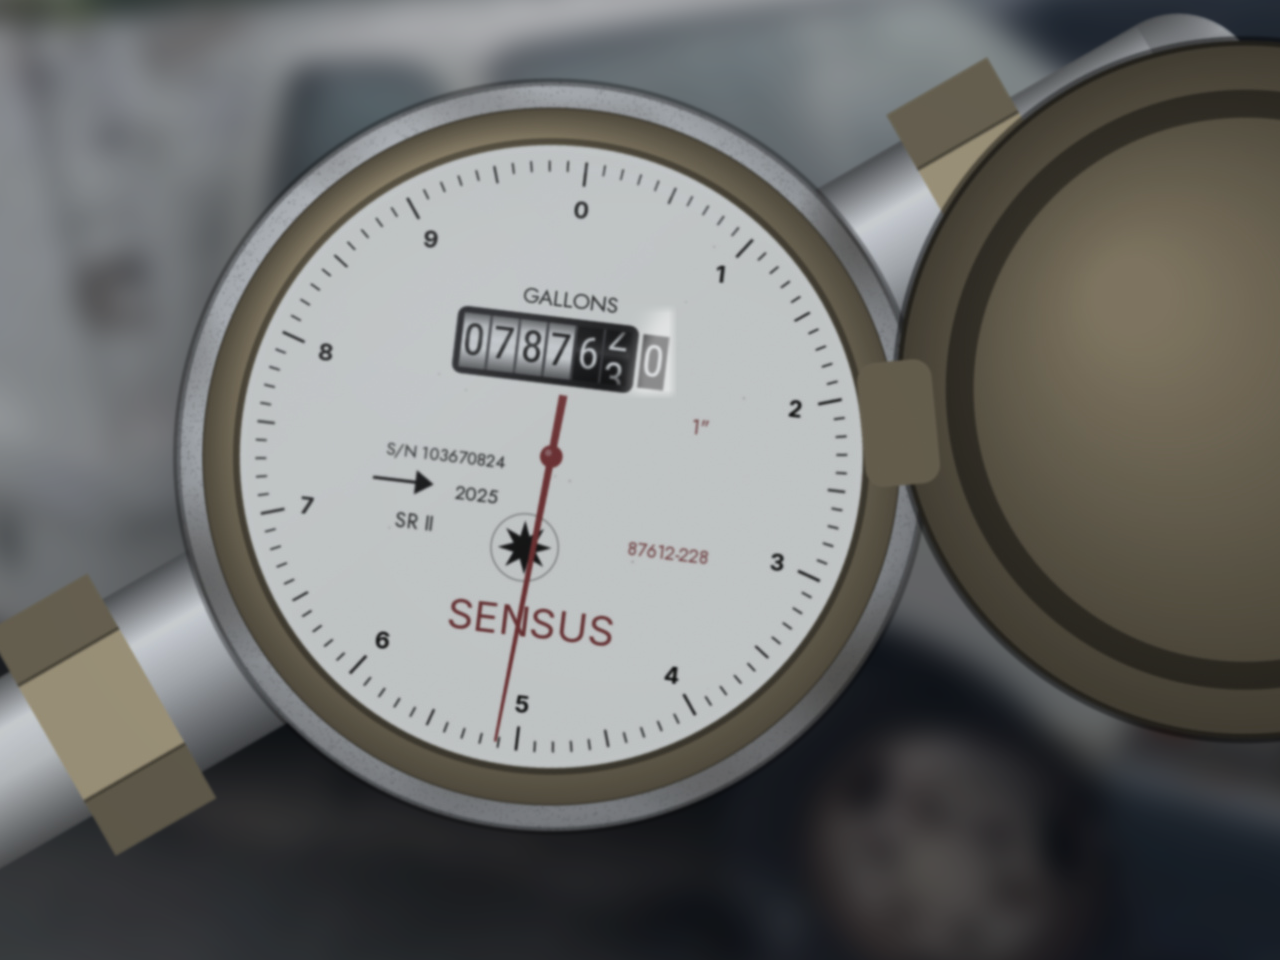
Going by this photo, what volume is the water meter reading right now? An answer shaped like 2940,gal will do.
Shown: 787625.1,gal
